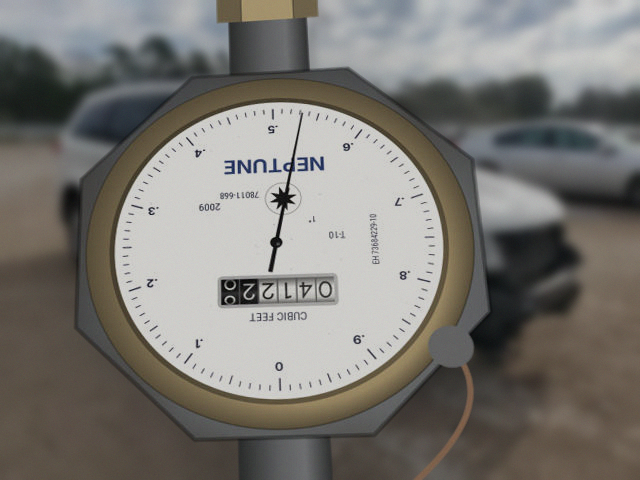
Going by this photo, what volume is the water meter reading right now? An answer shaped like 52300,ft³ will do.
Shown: 41228.53,ft³
